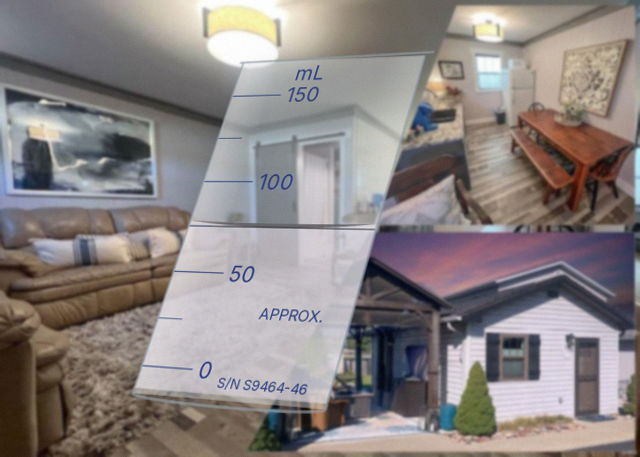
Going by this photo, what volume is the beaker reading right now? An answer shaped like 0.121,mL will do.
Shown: 75,mL
